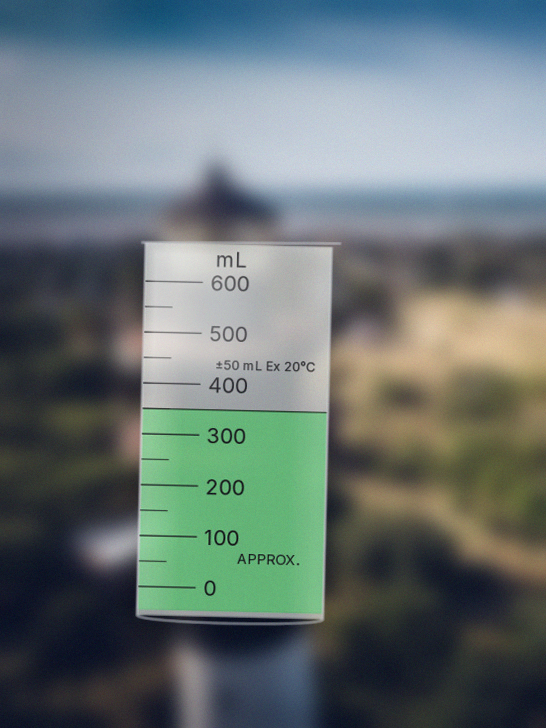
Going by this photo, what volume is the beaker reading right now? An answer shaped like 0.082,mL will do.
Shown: 350,mL
